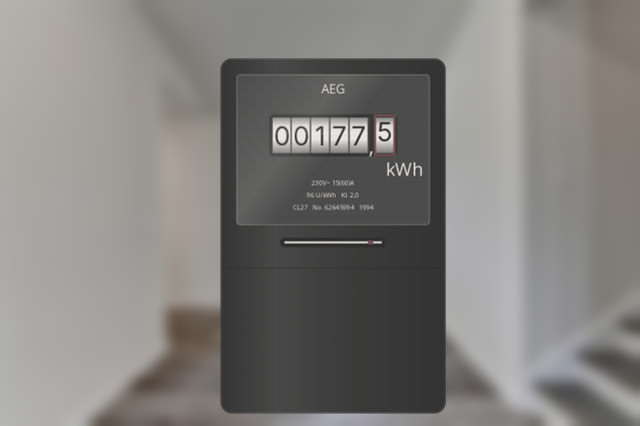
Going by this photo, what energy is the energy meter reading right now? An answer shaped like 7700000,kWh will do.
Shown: 177.5,kWh
